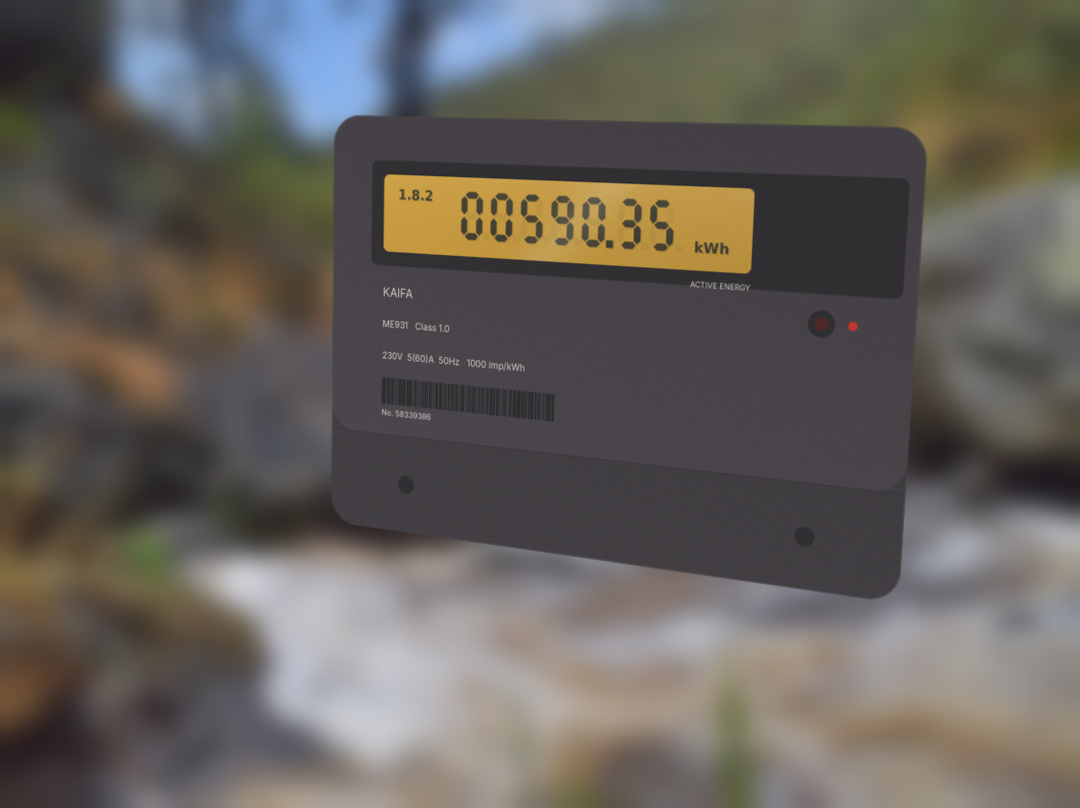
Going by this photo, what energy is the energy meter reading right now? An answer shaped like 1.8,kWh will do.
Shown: 590.35,kWh
